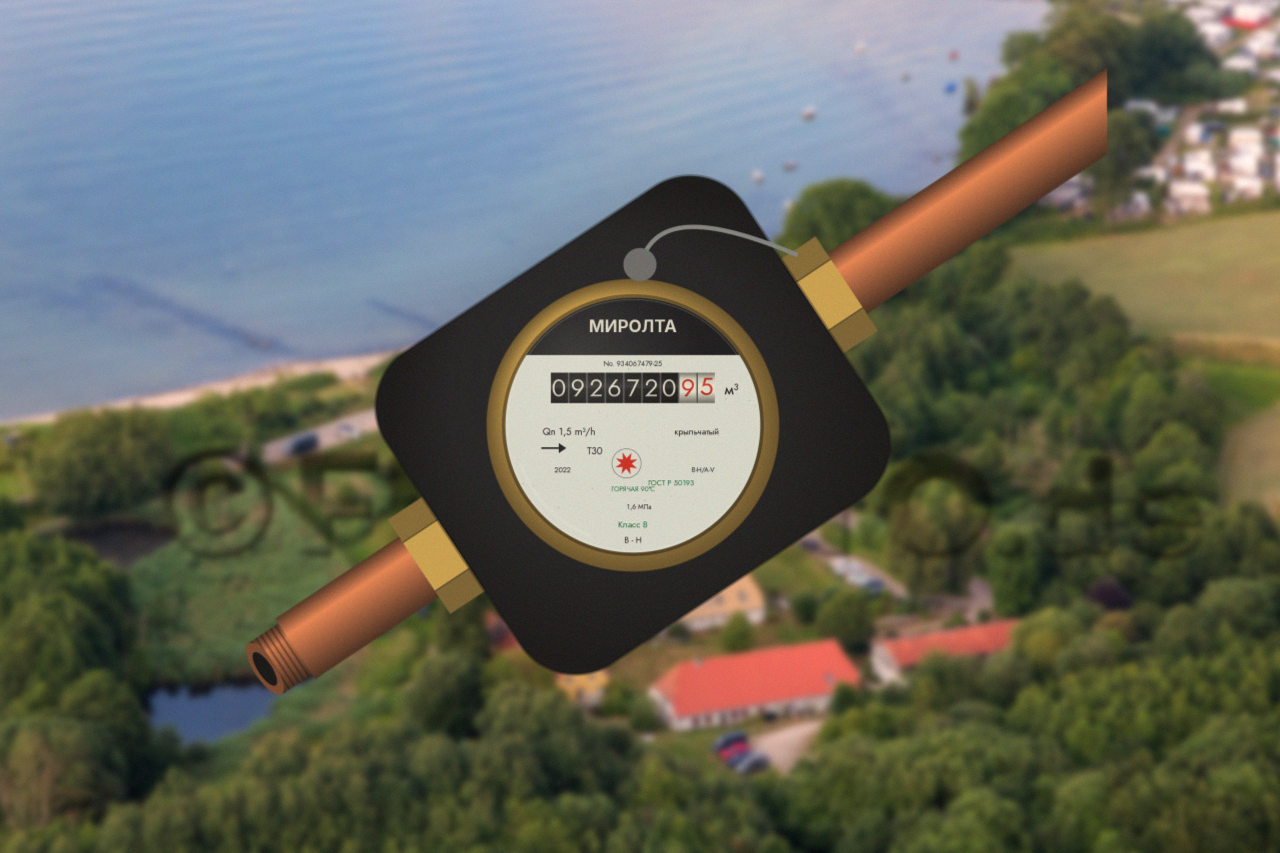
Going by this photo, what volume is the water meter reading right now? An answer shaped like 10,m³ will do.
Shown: 926720.95,m³
